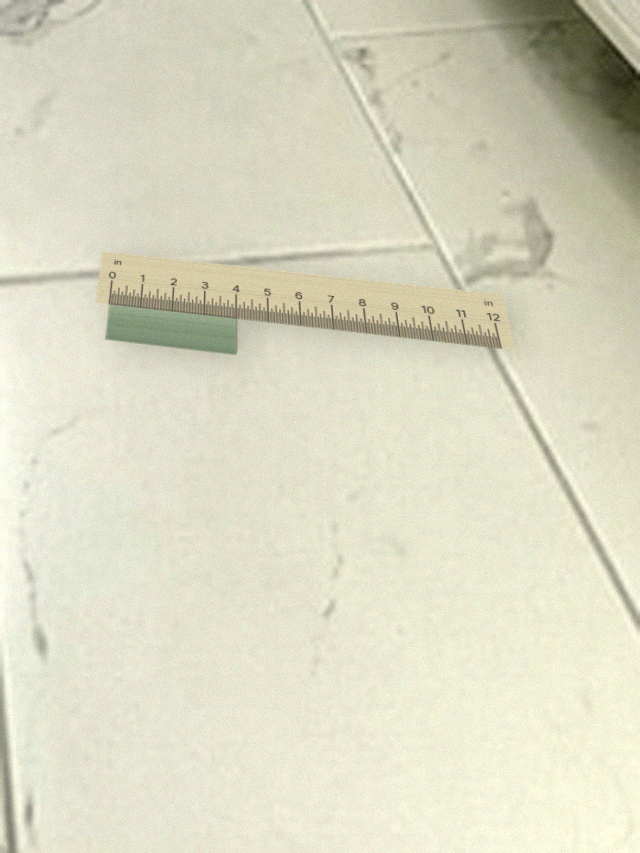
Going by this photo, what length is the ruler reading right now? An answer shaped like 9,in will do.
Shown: 4,in
